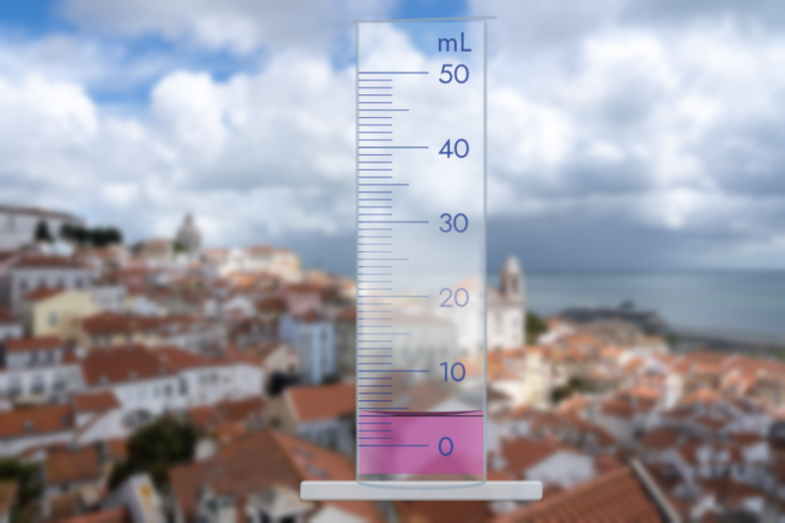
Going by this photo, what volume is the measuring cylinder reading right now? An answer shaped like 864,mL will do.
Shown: 4,mL
